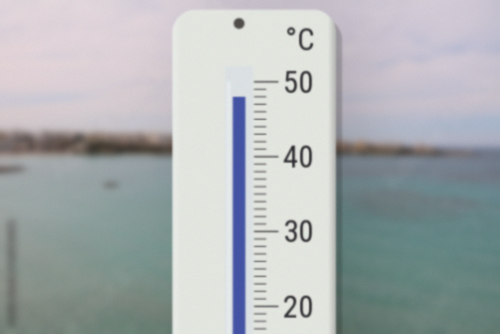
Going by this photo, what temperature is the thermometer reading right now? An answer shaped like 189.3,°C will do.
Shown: 48,°C
